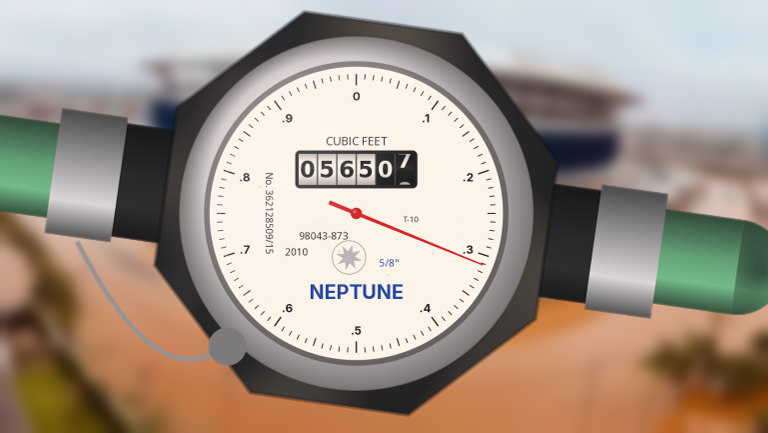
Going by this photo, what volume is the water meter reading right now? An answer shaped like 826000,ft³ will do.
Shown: 56507.31,ft³
